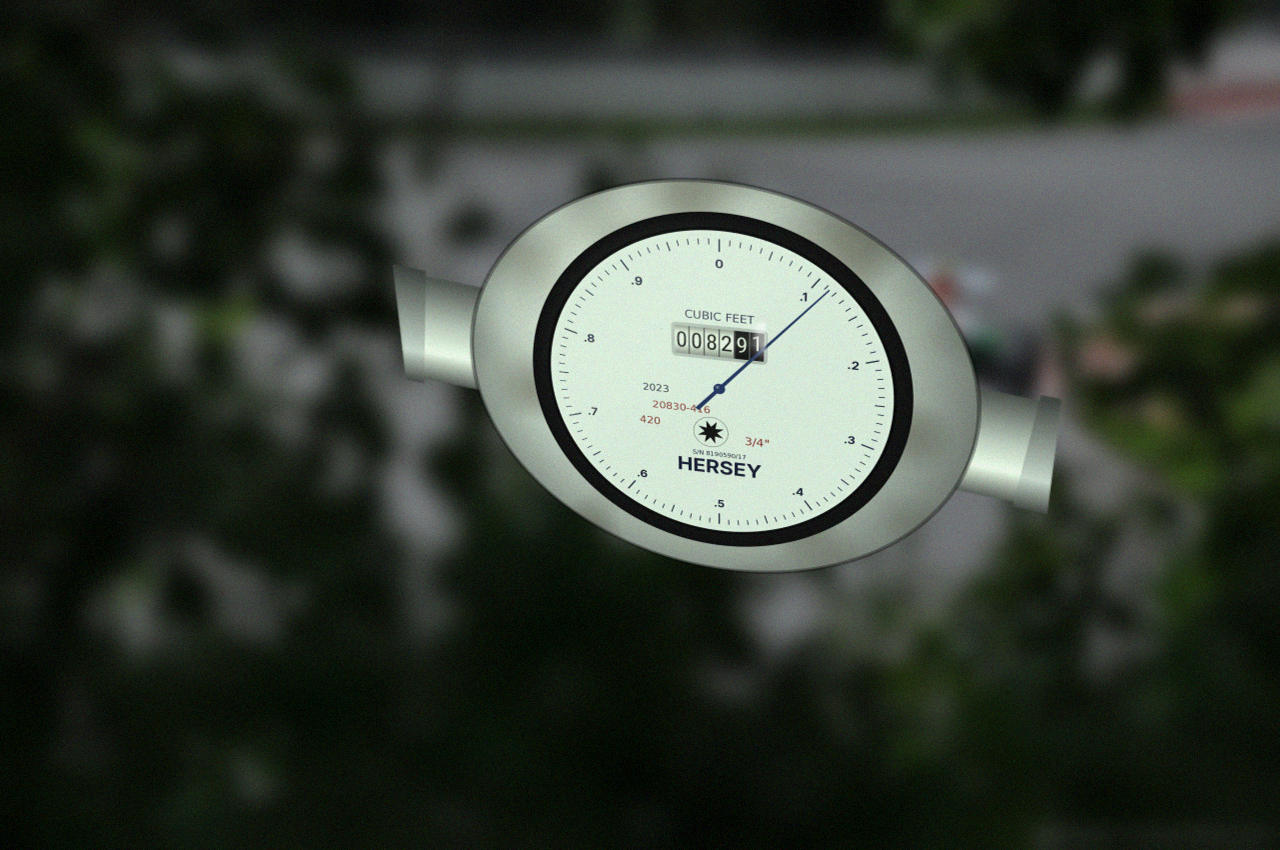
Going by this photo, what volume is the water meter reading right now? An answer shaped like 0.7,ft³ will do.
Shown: 8291.11,ft³
